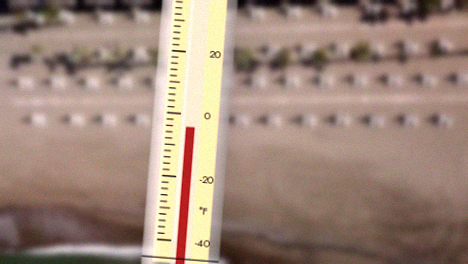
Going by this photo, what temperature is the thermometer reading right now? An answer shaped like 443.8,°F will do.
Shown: -4,°F
